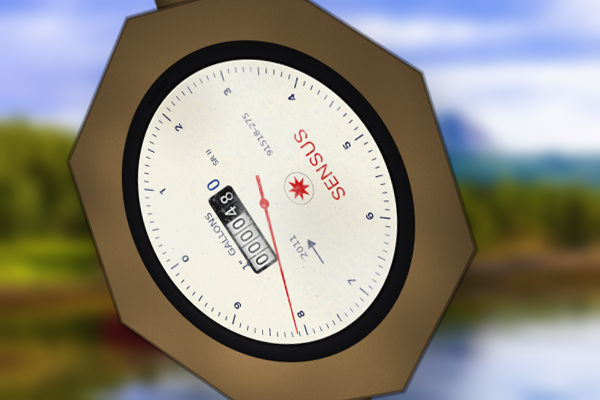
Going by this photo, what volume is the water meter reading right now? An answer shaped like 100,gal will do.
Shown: 478.1,gal
